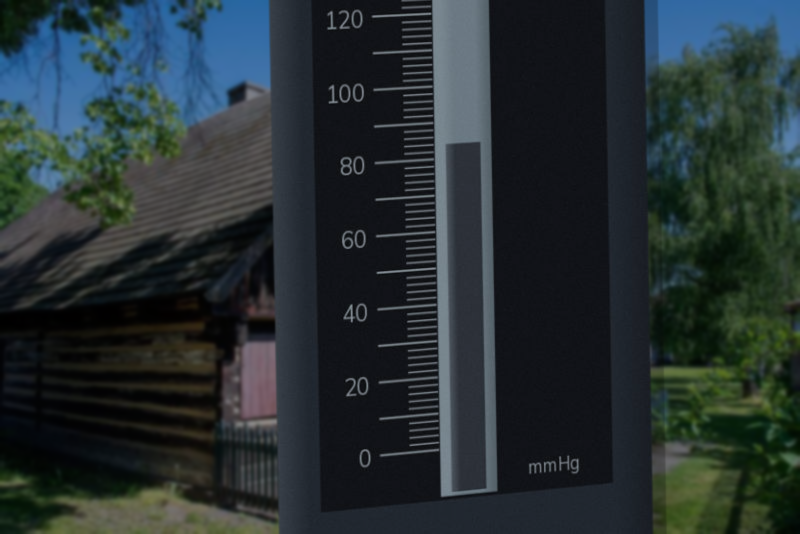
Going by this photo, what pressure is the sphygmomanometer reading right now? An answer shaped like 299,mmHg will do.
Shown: 84,mmHg
